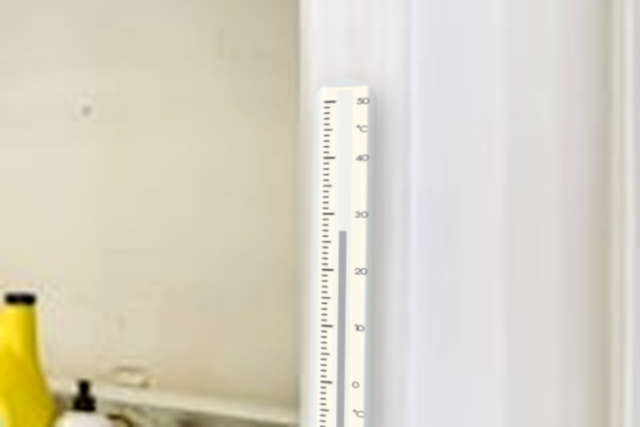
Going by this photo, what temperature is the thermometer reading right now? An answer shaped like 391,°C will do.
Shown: 27,°C
